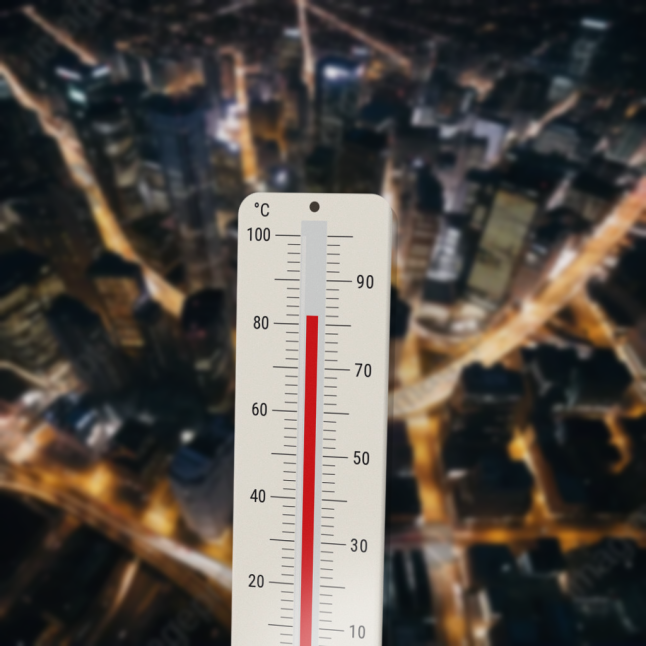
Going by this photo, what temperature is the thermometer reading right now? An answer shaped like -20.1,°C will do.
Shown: 82,°C
